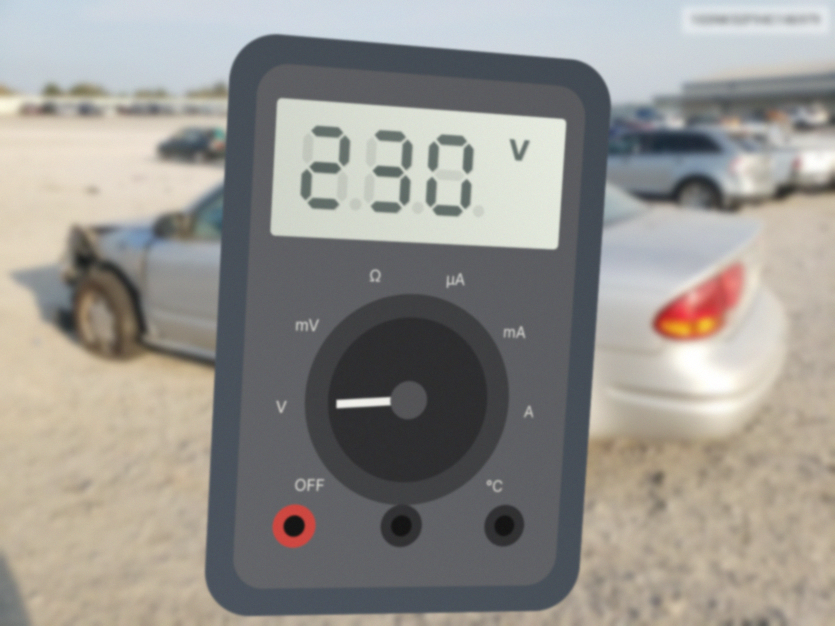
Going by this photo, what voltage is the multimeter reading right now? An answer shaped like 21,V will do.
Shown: 230,V
